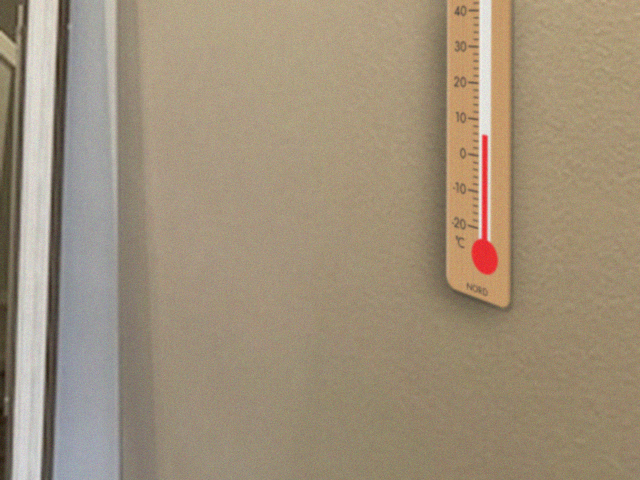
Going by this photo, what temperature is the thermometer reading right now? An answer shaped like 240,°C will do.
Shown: 6,°C
